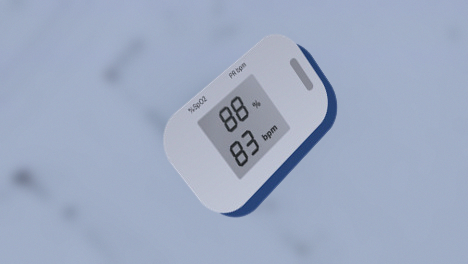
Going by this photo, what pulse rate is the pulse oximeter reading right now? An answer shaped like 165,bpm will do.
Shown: 83,bpm
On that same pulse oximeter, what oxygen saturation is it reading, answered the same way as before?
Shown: 88,%
